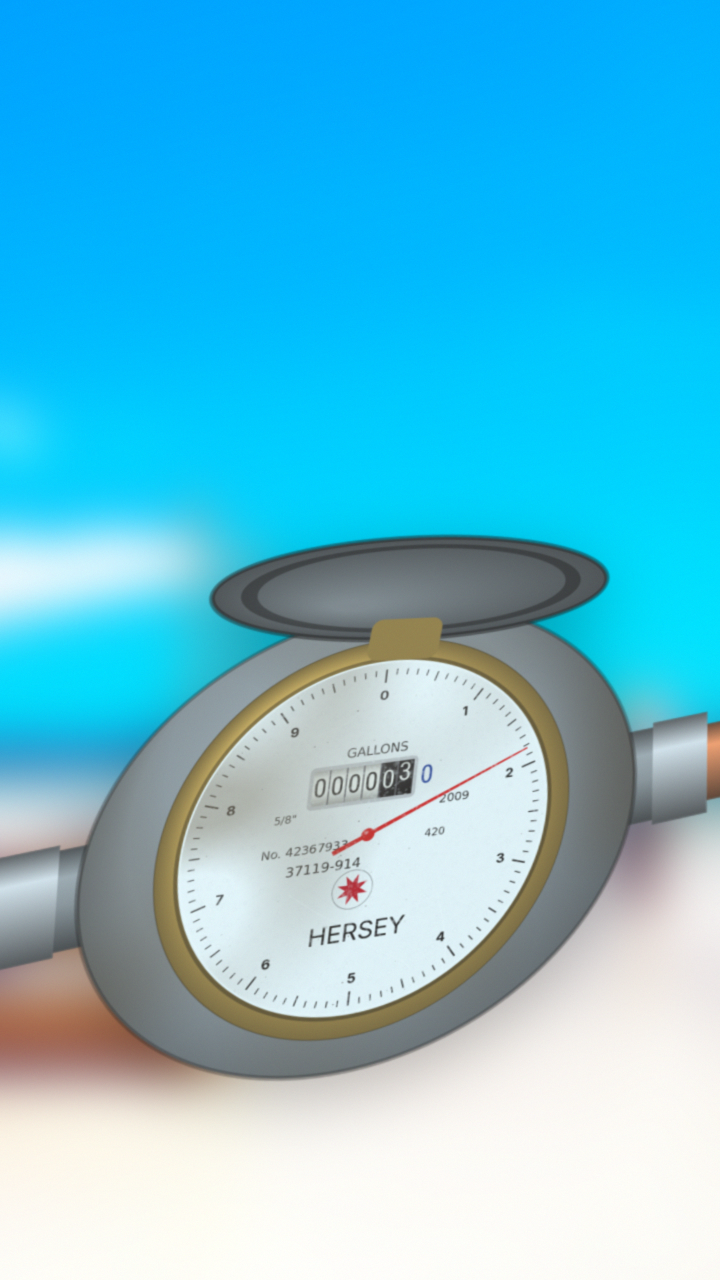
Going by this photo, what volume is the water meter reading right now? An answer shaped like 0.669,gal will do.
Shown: 31.8,gal
